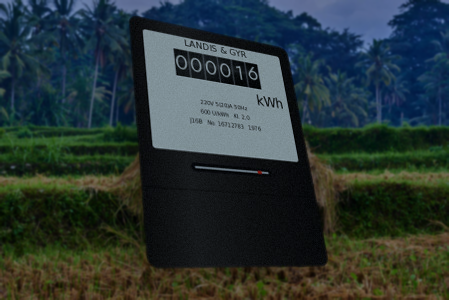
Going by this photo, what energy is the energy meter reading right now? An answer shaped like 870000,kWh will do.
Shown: 16,kWh
